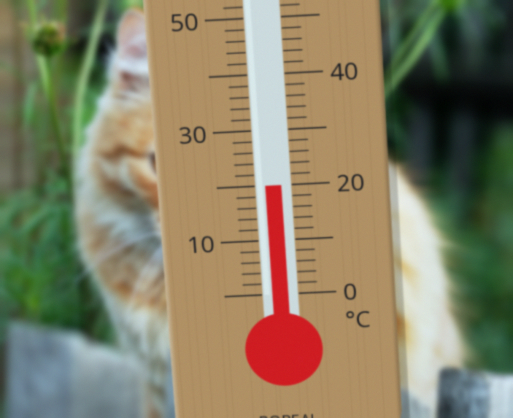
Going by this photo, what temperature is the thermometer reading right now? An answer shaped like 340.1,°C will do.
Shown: 20,°C
